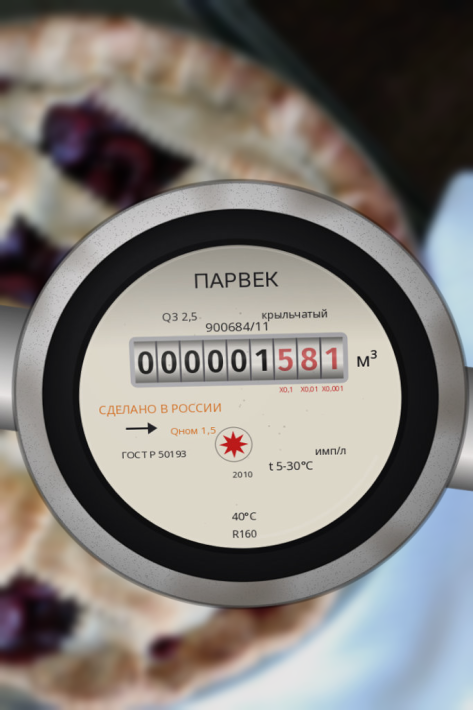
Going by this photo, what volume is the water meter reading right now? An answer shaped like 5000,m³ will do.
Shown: 1.581,m³
